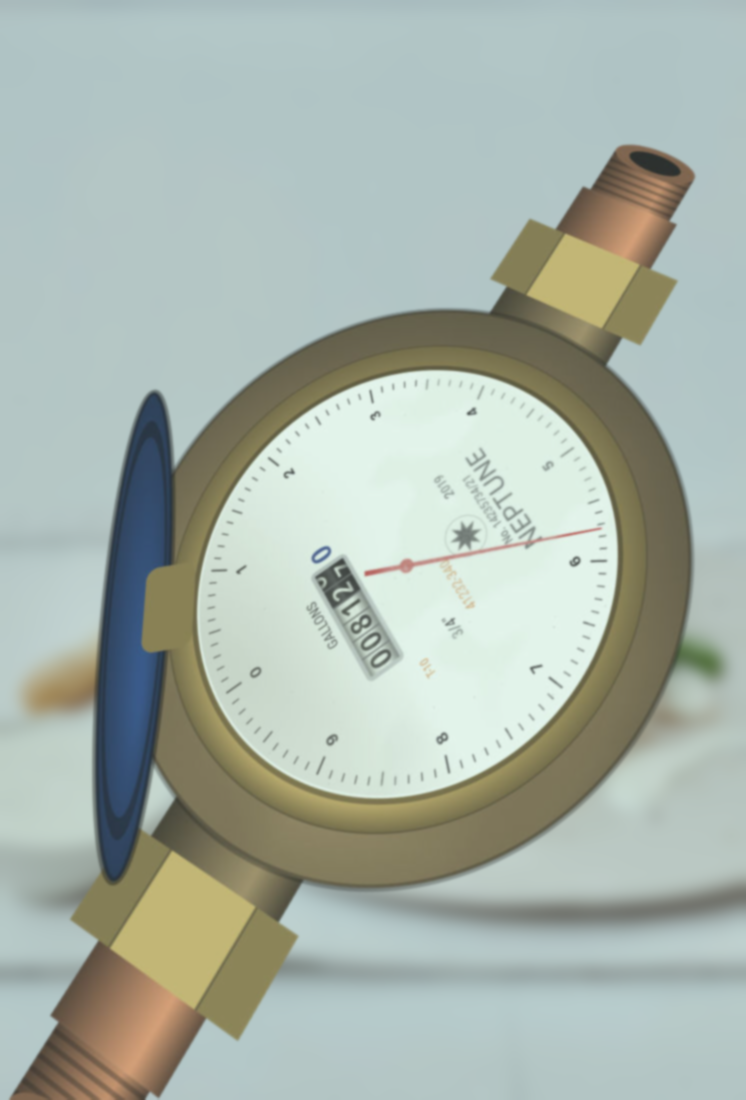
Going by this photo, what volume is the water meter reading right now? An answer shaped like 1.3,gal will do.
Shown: 81265.7,gal
